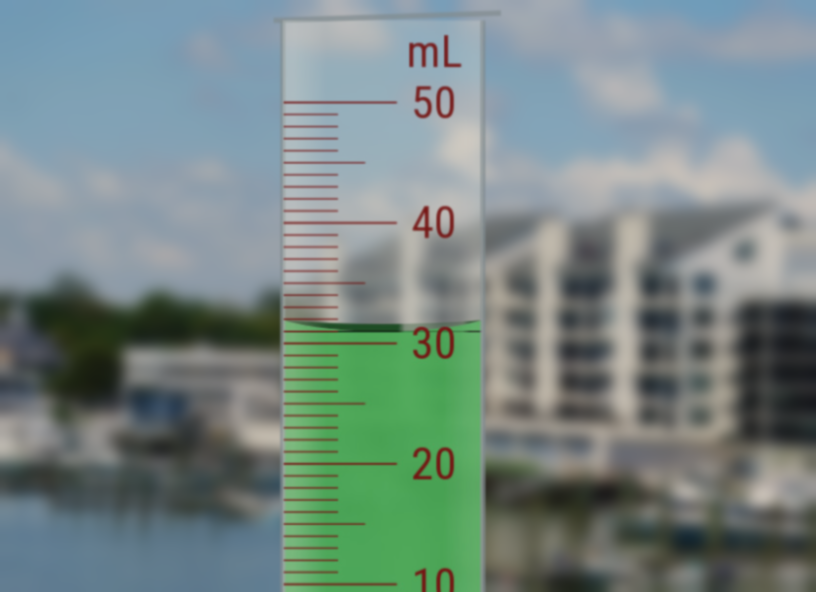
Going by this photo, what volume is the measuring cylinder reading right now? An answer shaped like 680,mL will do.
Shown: 31,mL
